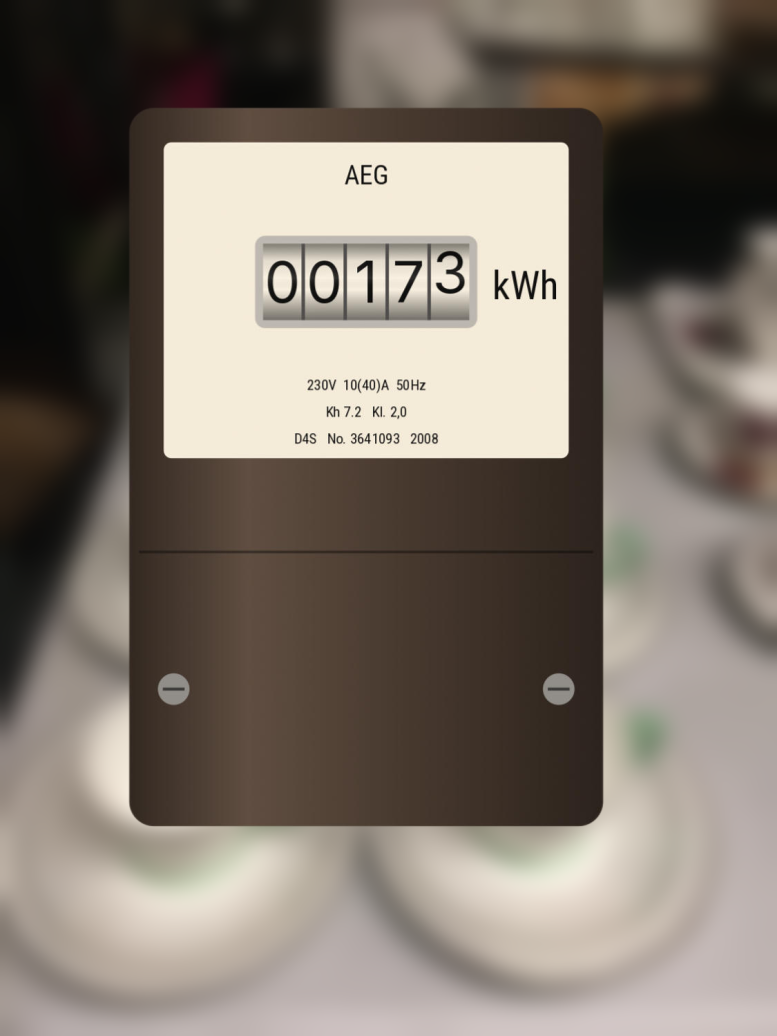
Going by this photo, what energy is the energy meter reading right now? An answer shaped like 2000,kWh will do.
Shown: 173,kWh
